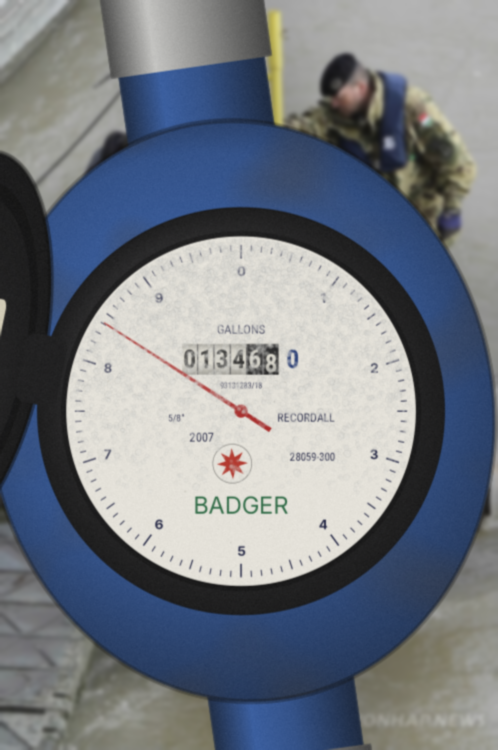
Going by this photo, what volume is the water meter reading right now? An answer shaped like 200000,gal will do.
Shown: 134678.4,gal
